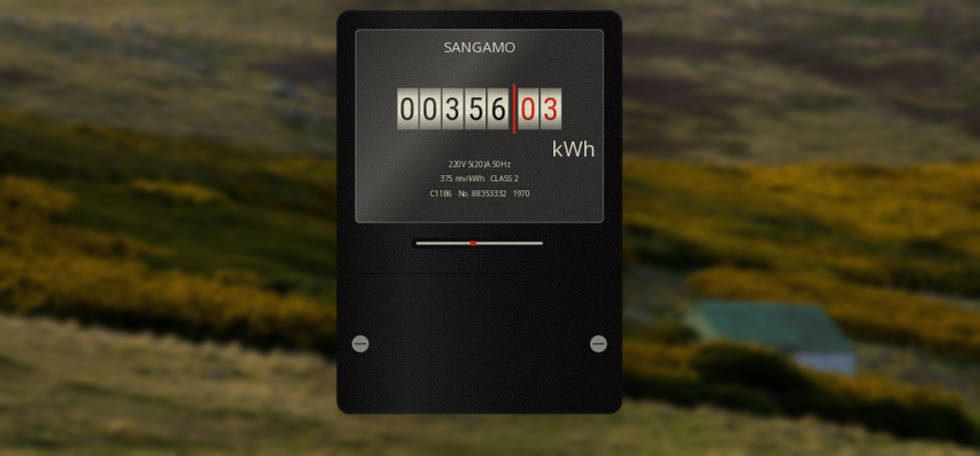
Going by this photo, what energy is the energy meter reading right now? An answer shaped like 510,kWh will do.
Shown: 356.03,kWh
